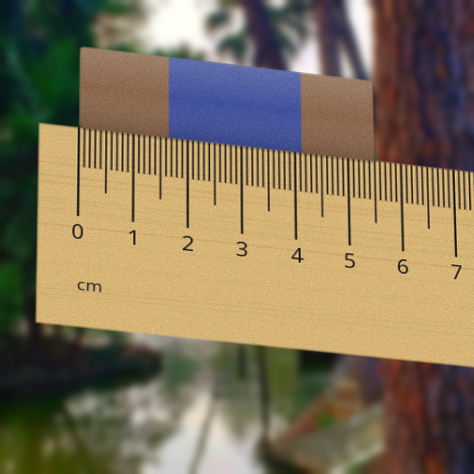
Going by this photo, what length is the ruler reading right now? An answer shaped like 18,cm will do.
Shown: 5.5,cm
